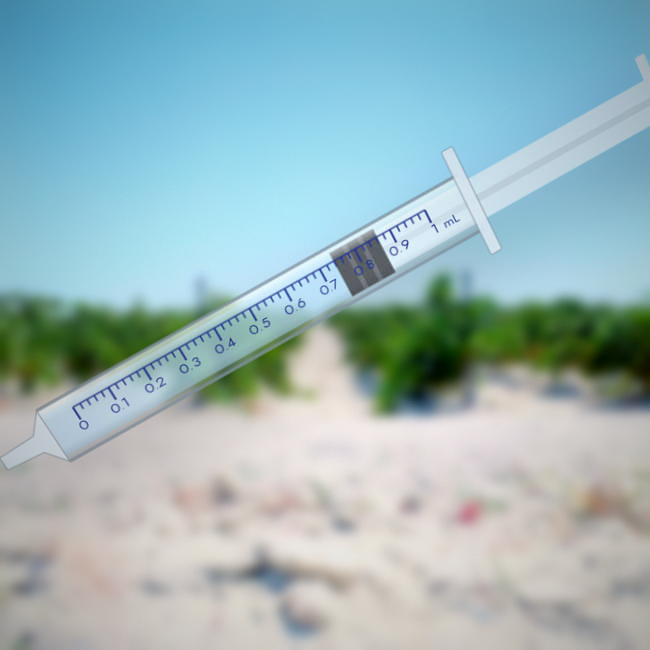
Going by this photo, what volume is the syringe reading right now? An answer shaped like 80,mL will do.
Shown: 0.74,mL
